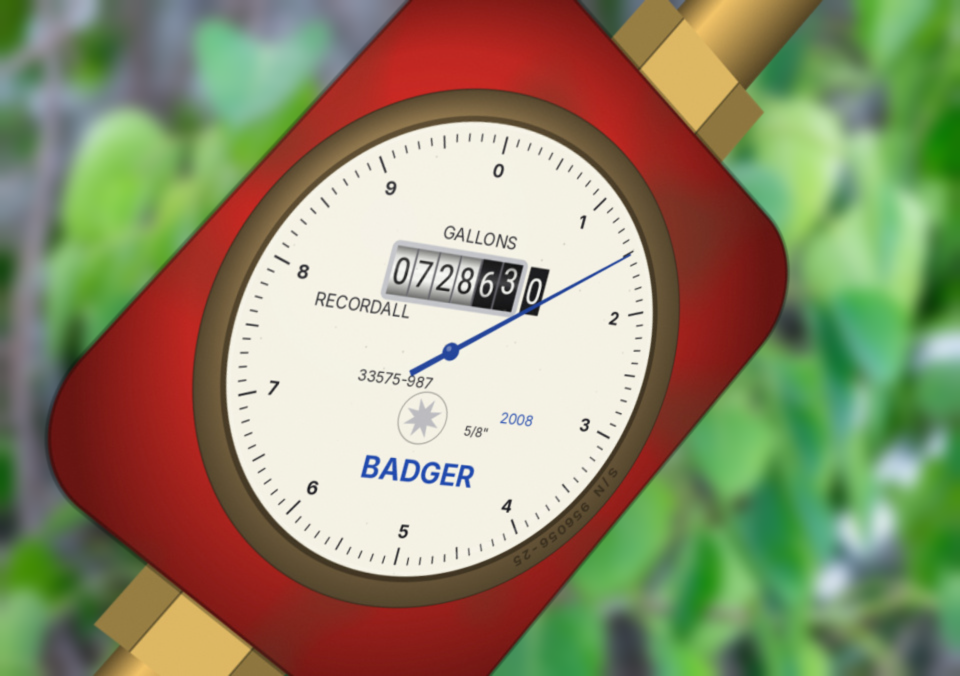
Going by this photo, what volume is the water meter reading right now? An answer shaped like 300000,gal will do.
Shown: 728631.5,gal
